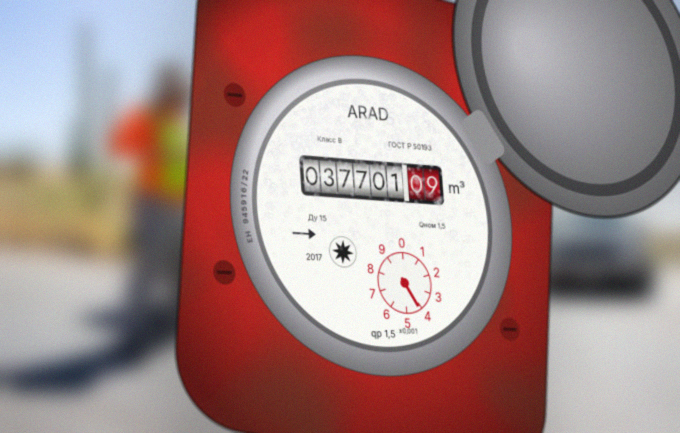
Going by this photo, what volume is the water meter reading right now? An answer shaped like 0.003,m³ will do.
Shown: 37701.094,m³
